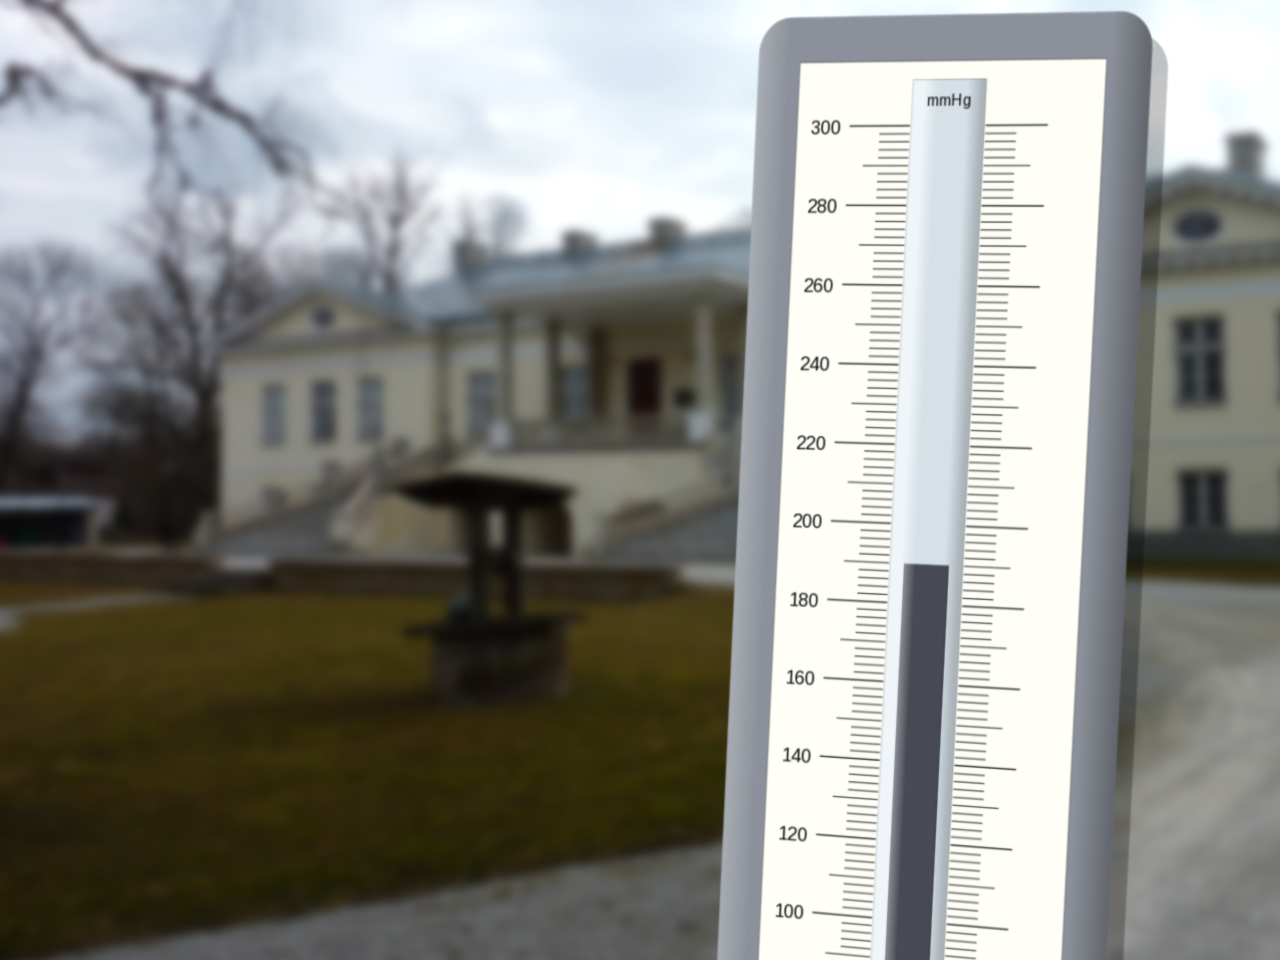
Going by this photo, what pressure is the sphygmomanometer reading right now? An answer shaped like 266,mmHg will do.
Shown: 190,mmHg
